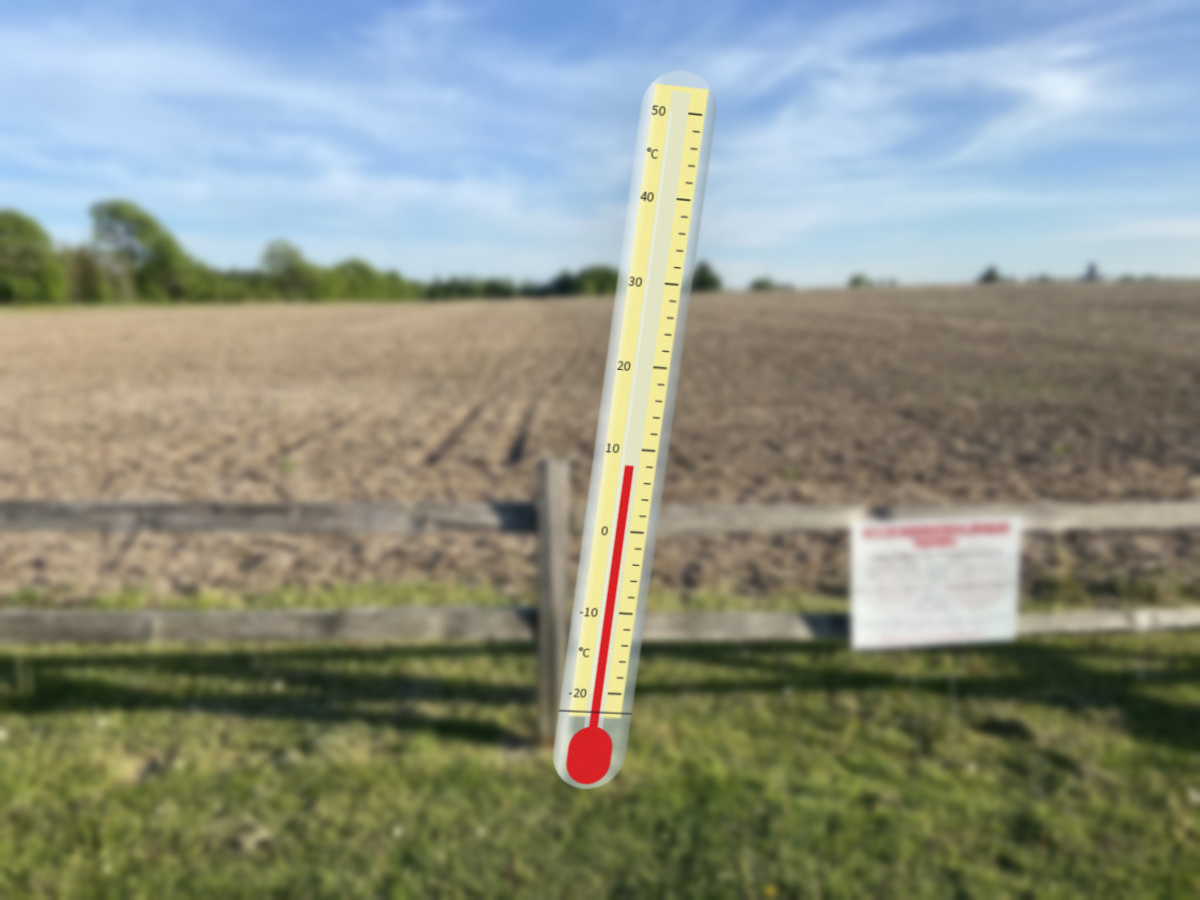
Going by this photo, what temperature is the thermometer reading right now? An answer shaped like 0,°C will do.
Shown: 8,°C
